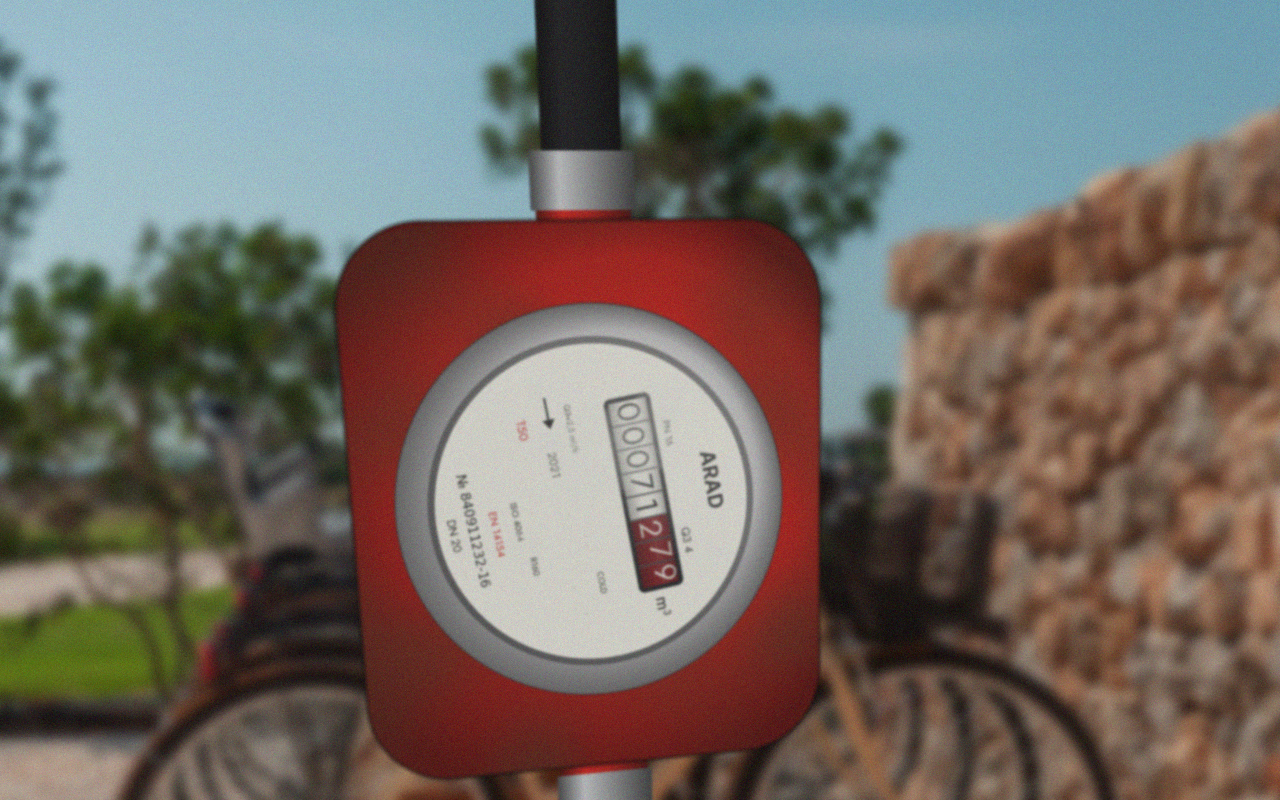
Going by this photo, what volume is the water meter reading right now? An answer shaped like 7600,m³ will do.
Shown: 71.279,m³
